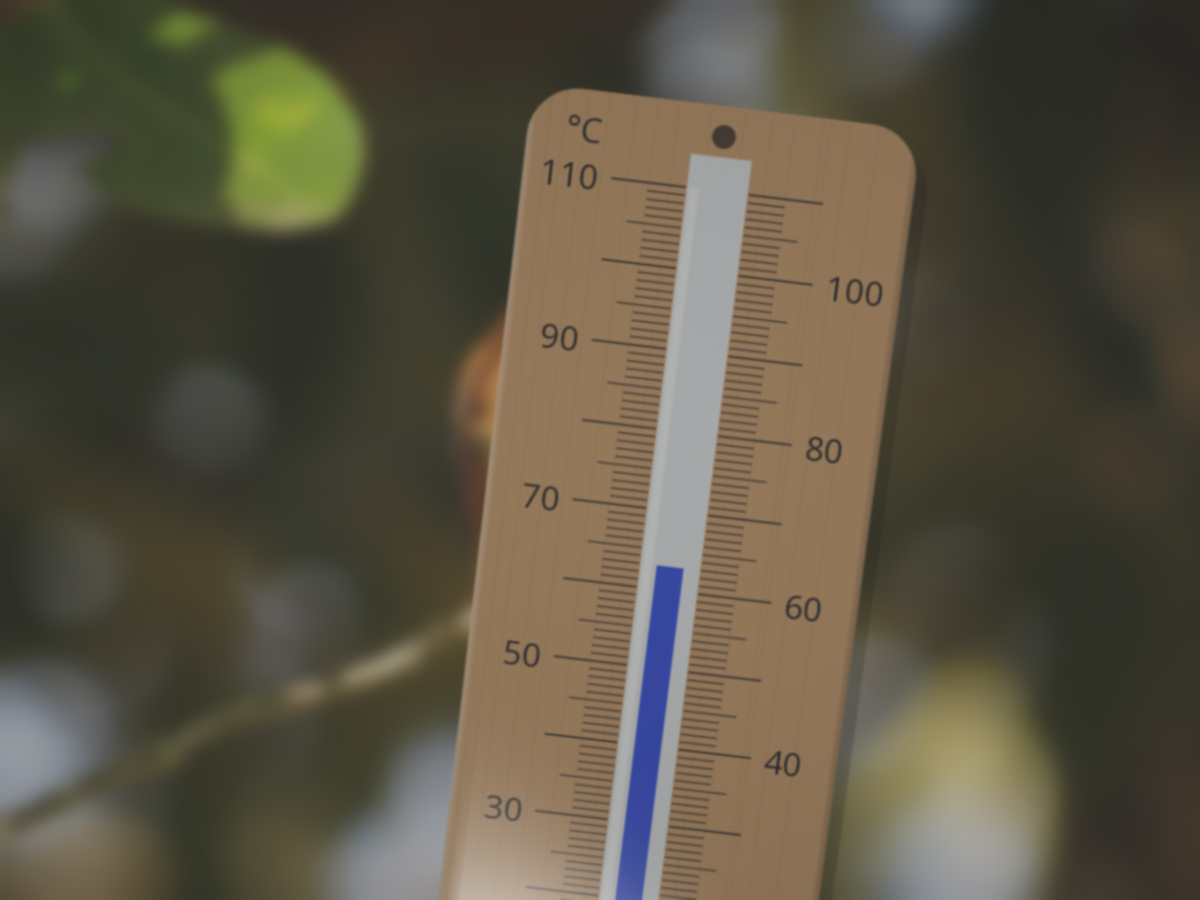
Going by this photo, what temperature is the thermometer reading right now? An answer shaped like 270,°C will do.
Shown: 63,°C
